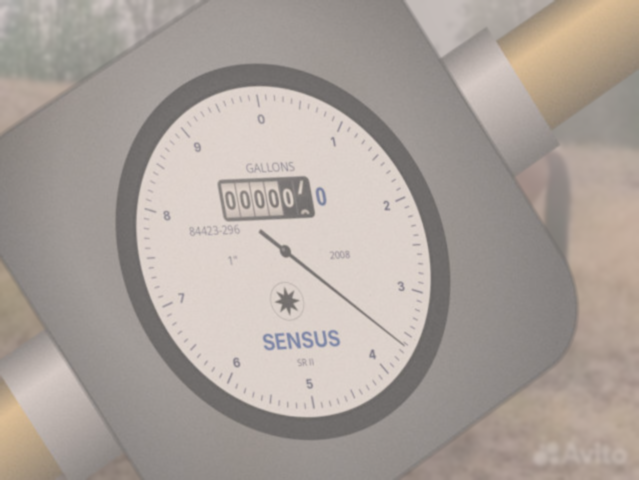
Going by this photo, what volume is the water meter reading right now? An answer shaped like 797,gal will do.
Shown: 73.6,gal
